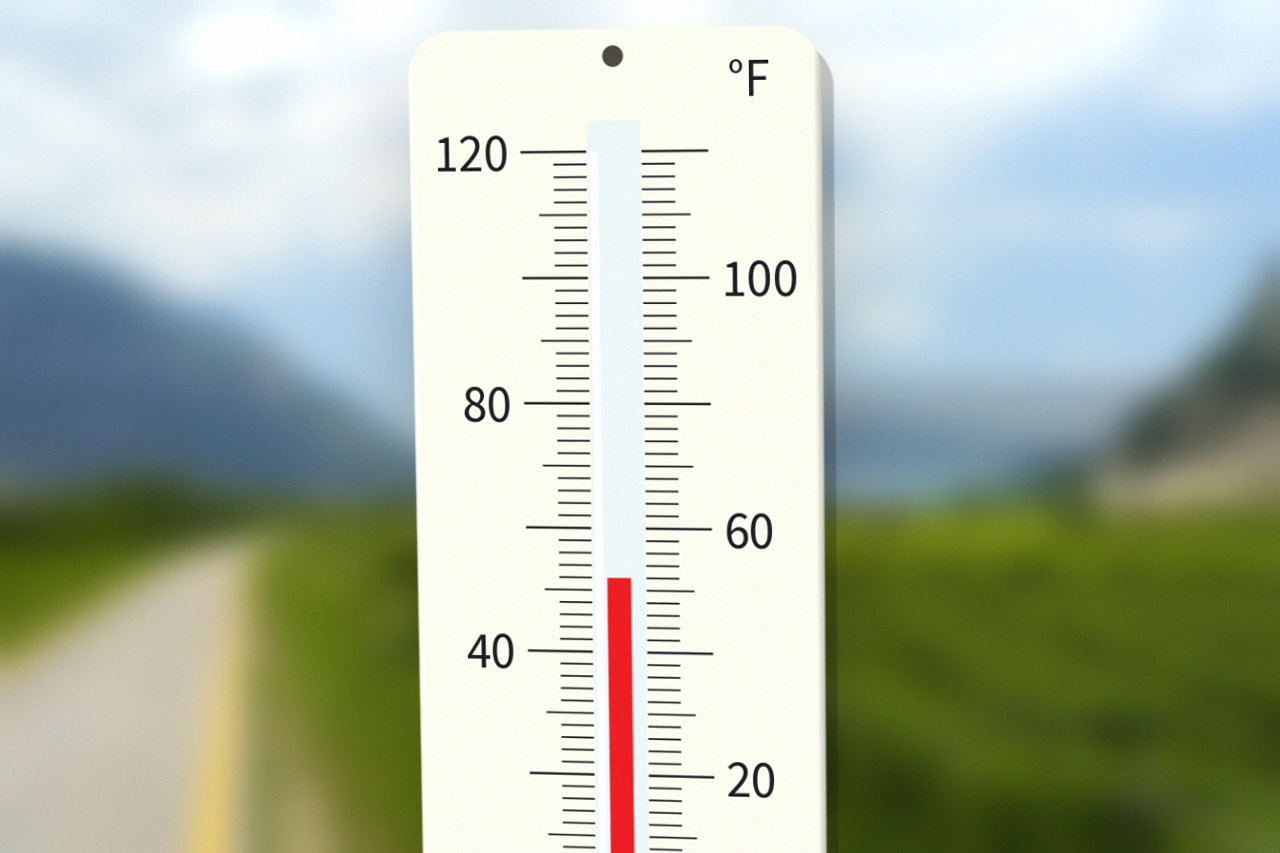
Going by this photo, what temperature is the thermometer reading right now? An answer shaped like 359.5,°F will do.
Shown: 52,°F
